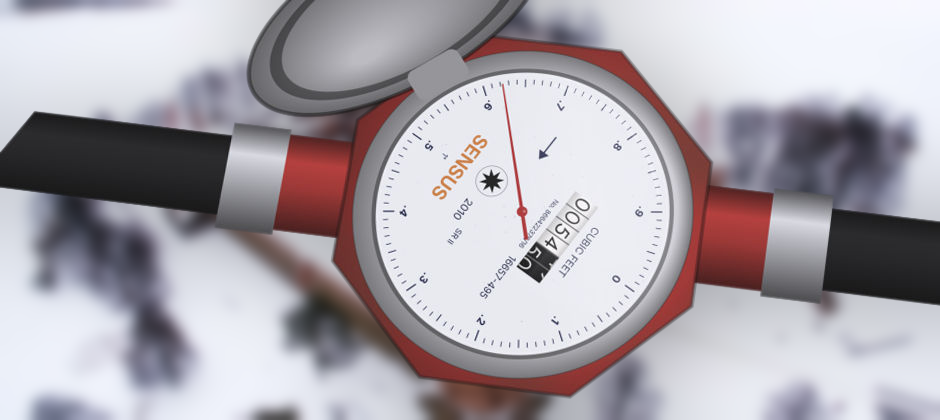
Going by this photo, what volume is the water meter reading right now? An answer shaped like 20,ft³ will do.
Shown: 5449.62,ft³
